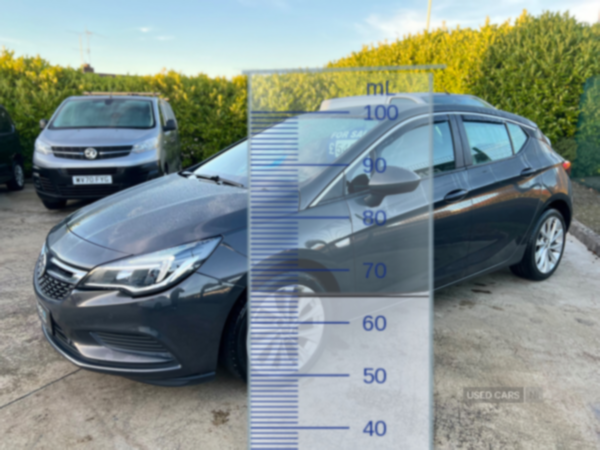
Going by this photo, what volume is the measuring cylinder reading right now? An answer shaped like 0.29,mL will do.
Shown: 65,mL
